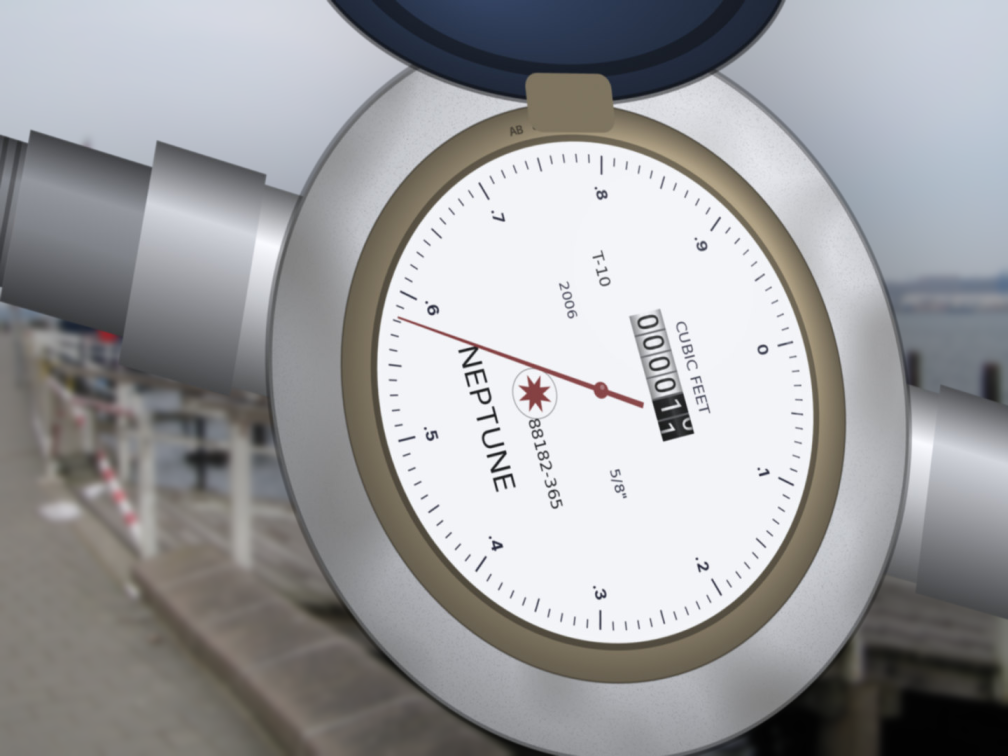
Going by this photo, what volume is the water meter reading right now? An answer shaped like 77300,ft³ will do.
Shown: 10.58,ft³
